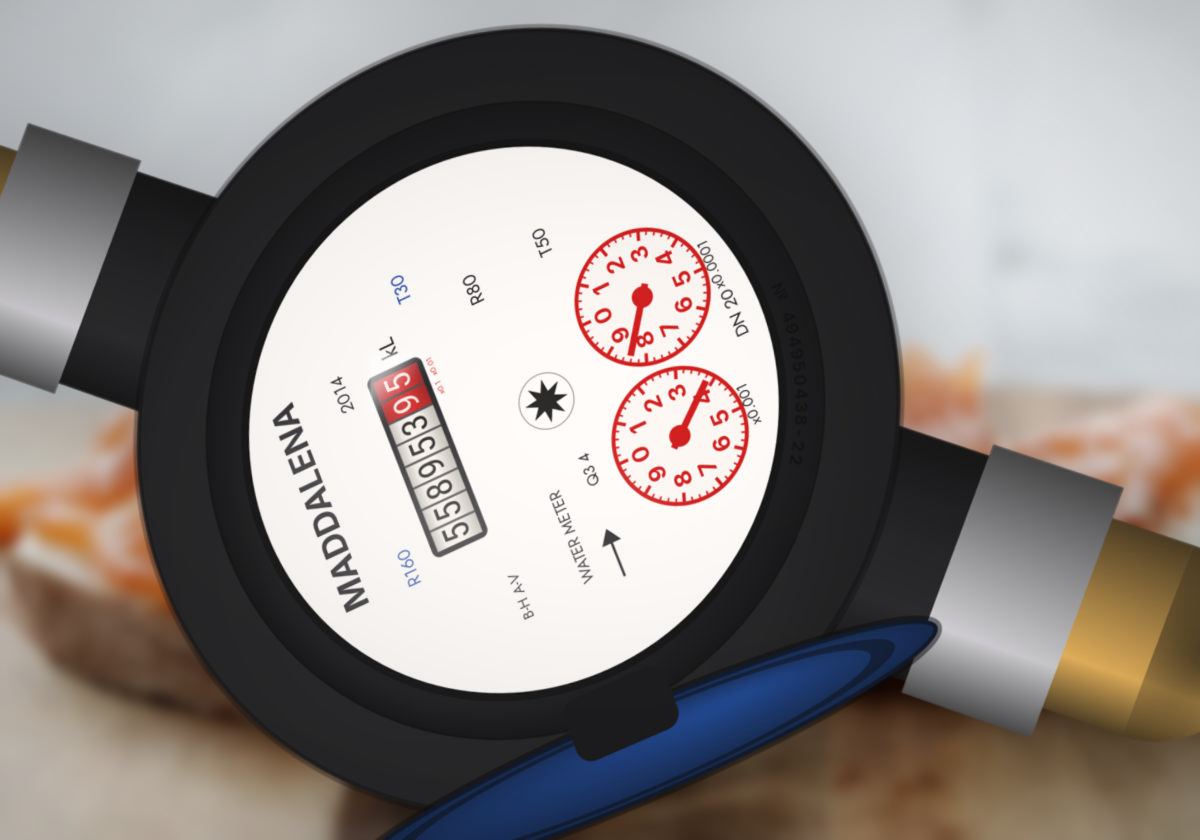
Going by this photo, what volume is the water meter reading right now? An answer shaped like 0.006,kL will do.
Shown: 558953.9538,kL
